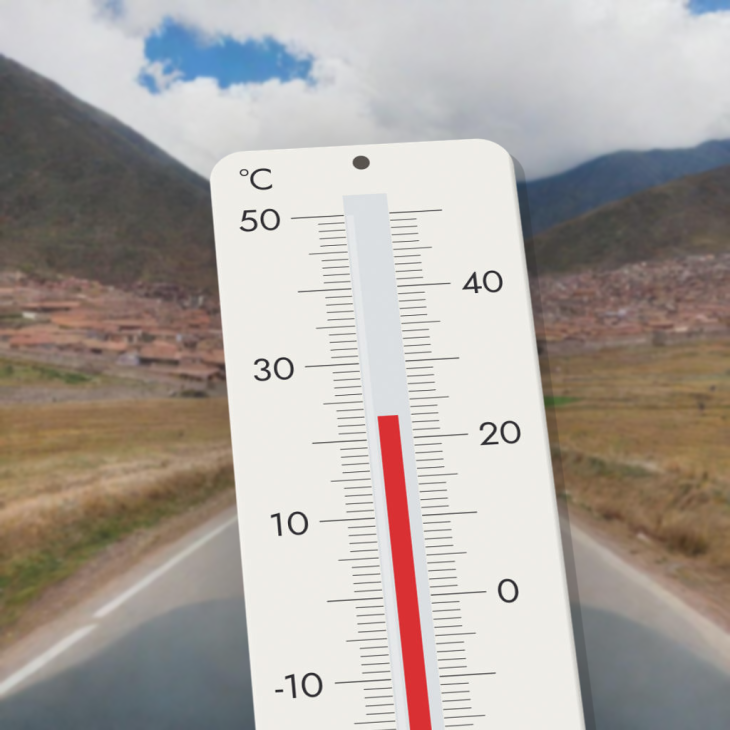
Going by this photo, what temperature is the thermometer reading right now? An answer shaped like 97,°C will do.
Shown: 23,°C
